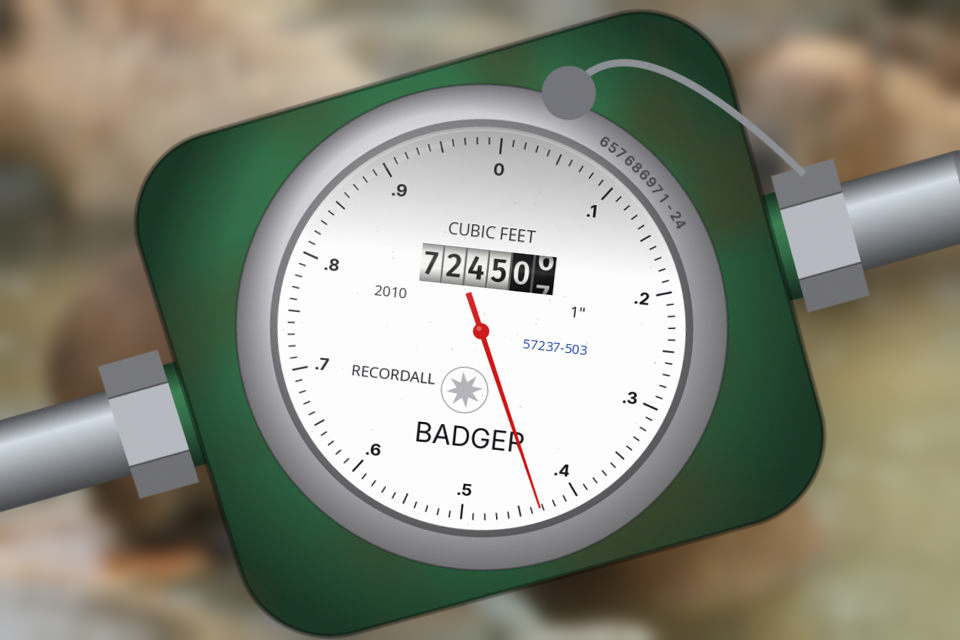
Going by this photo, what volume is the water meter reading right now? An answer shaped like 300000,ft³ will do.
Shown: 724506.43,ft³
